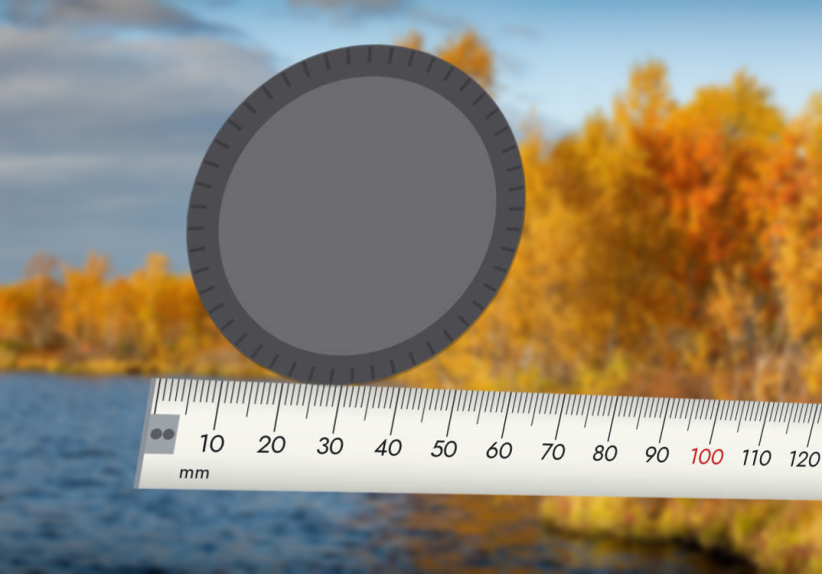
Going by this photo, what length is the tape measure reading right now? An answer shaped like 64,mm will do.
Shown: 56,mm
